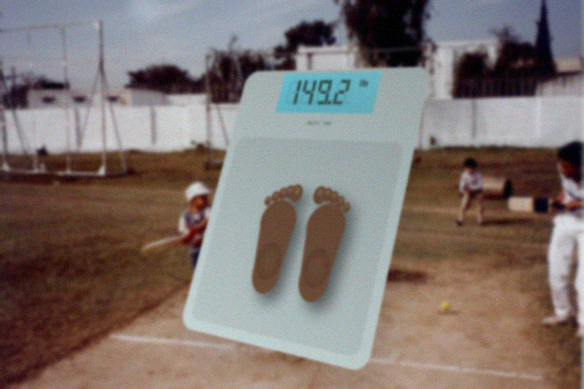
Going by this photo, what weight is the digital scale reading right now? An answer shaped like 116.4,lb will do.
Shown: 149.2,lb
